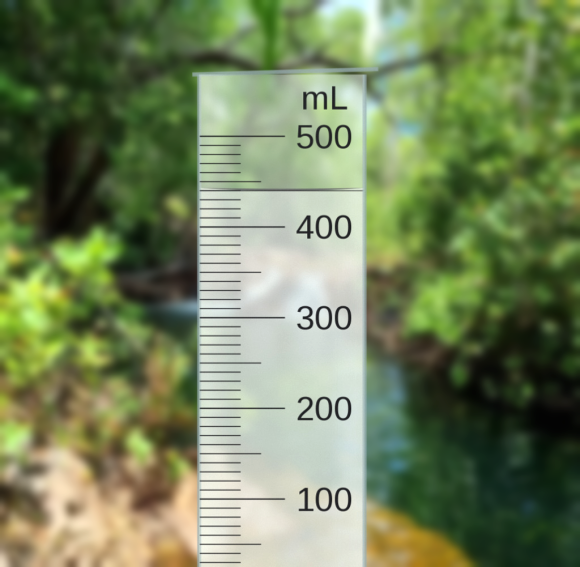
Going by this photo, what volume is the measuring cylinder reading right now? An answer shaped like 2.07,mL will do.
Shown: 440,mL
